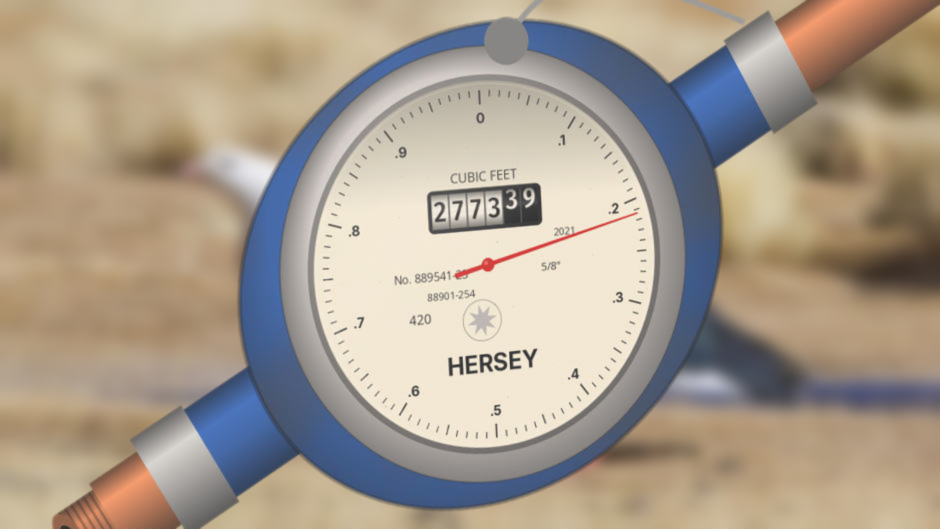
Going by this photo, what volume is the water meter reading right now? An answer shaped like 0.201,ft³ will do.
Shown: 277339.21,ft³
